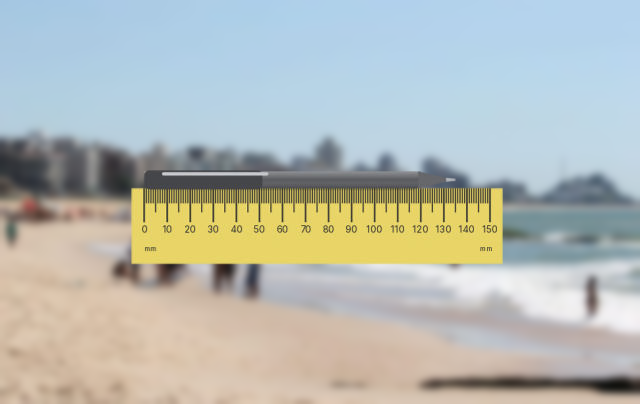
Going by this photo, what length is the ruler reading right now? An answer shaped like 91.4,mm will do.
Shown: 135,mm
